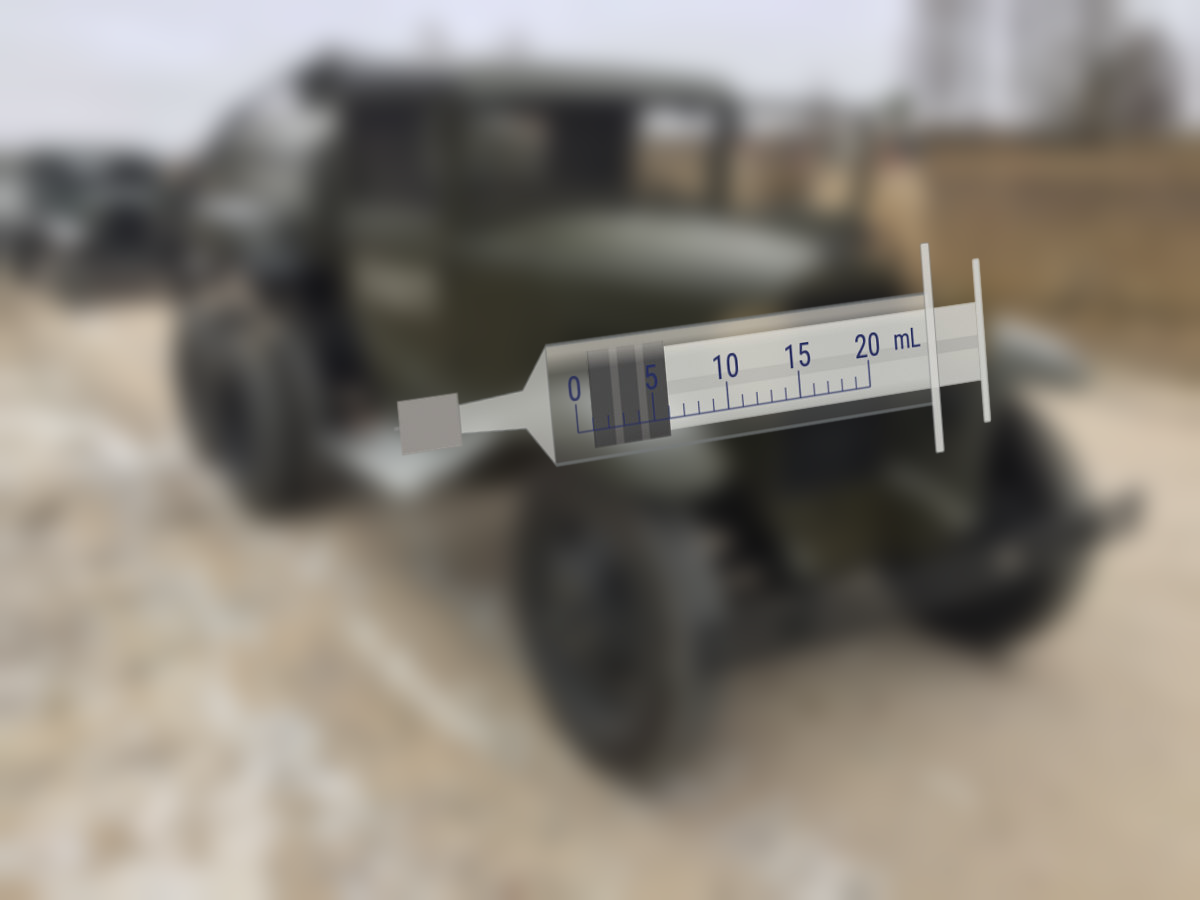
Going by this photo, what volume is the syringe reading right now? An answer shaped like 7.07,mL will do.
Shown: 1,mL
